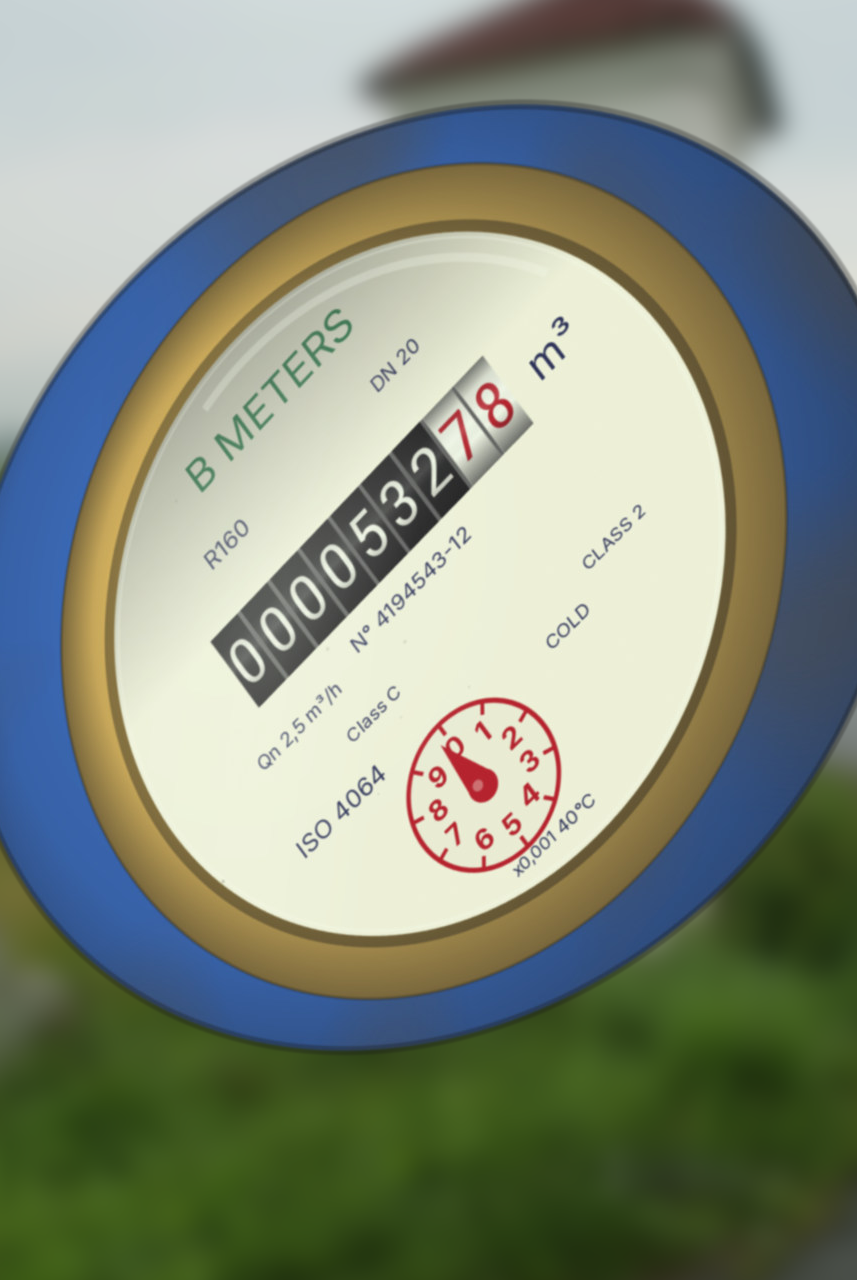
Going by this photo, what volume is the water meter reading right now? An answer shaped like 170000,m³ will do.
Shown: 532.779,m³
